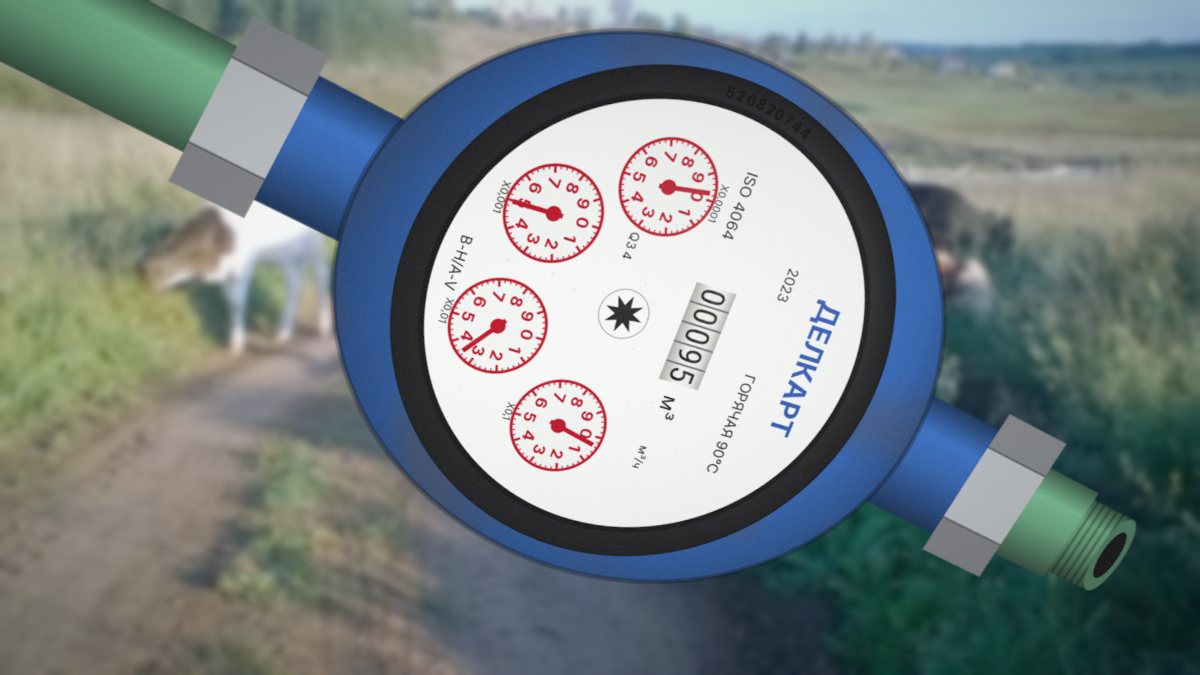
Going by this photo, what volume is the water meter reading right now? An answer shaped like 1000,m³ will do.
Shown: 95.0349,m³
